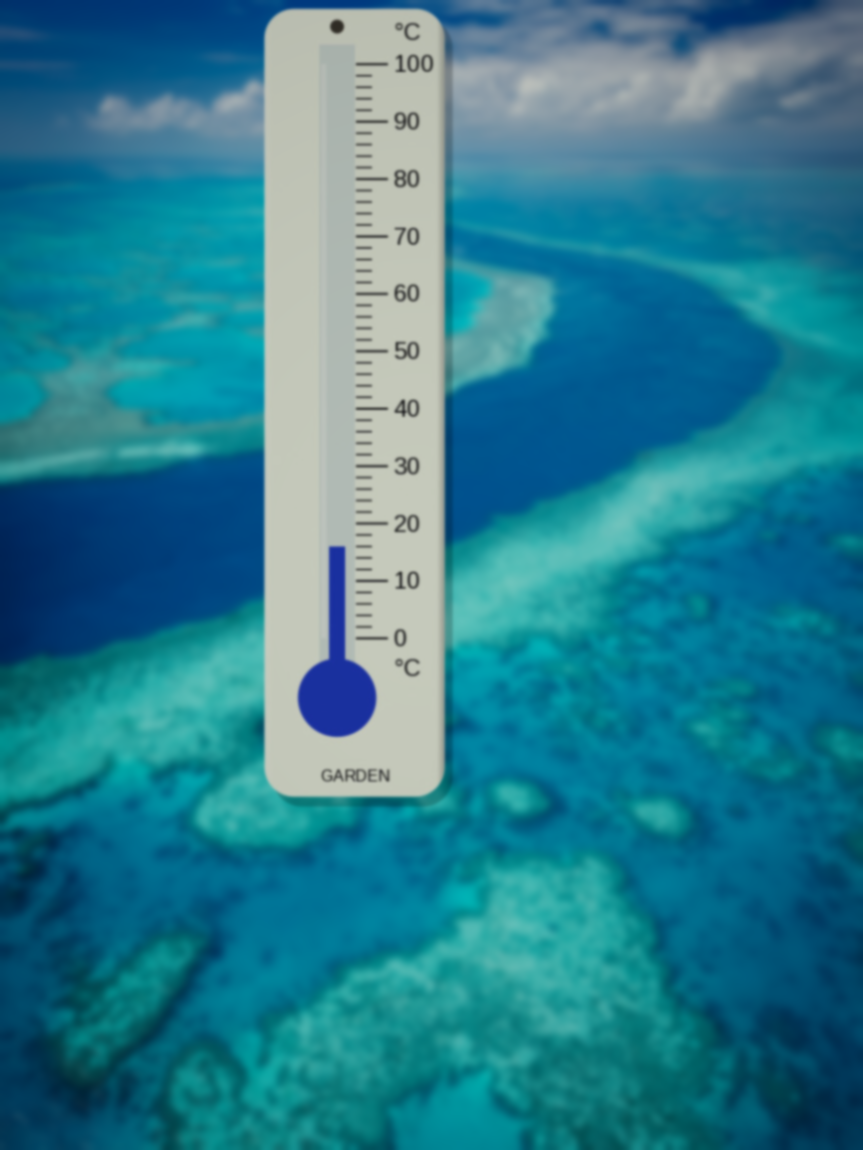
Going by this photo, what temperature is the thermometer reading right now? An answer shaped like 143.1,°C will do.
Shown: 16,°C
